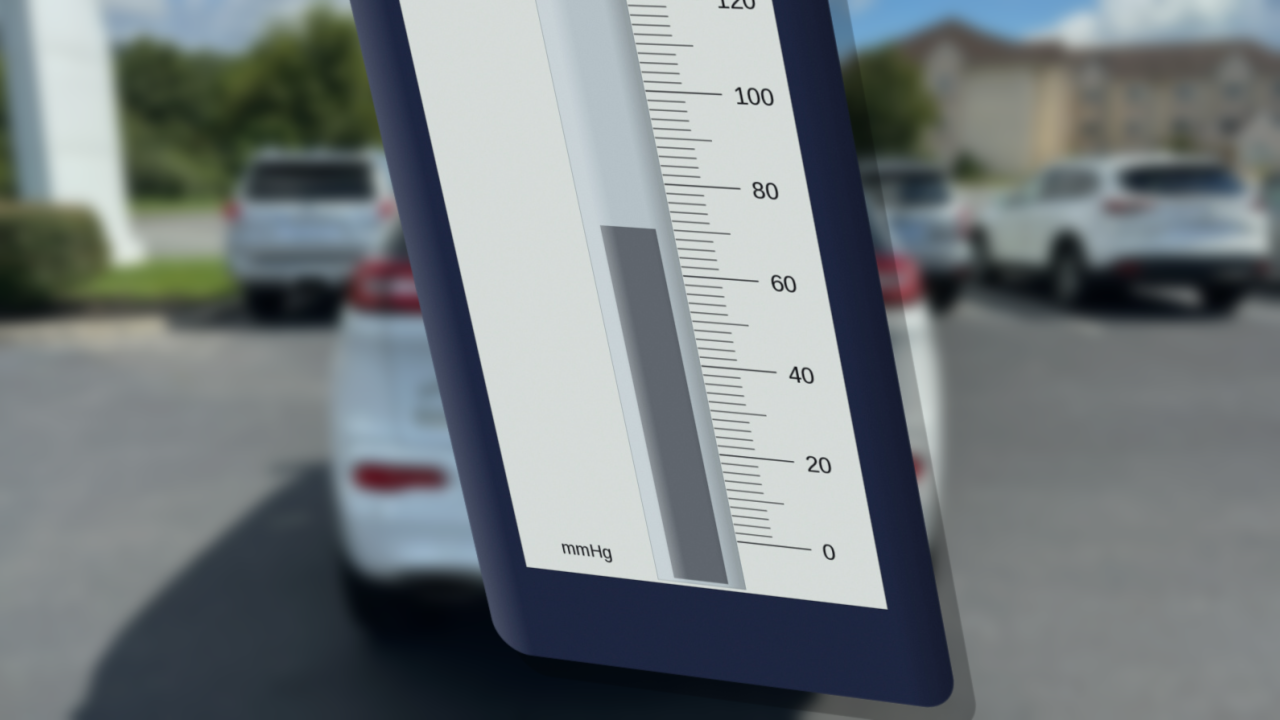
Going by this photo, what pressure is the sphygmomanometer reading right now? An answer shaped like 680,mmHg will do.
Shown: 70,mmHg
